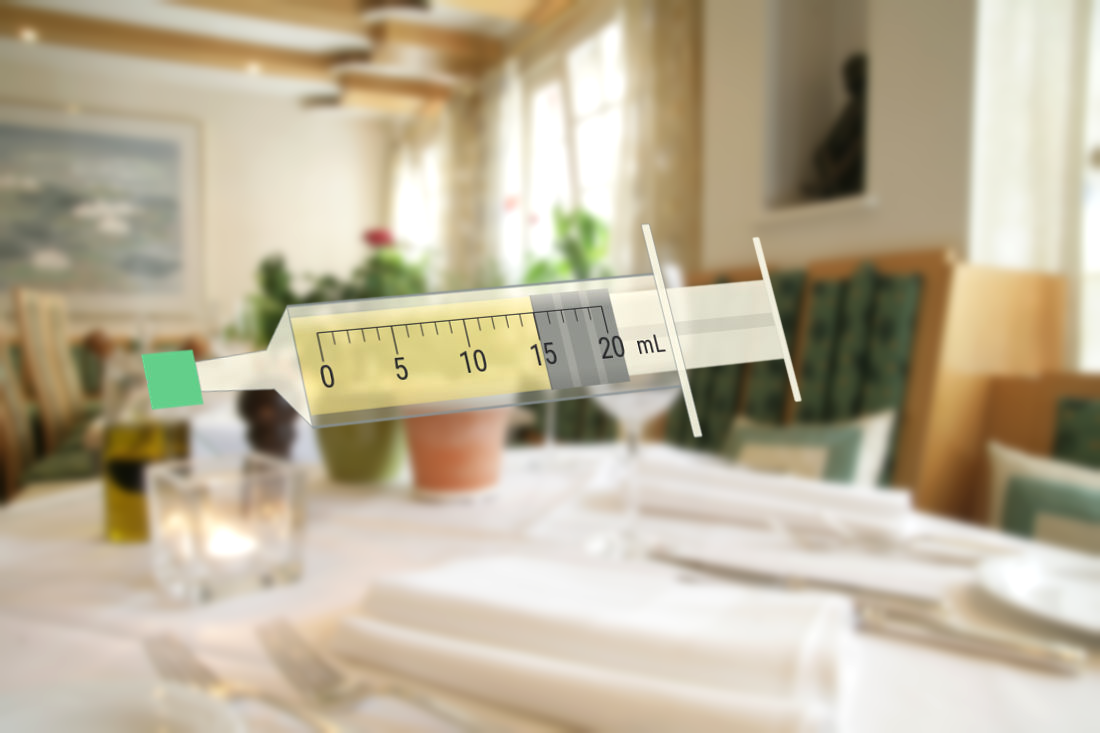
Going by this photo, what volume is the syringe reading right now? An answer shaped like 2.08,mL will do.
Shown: 15,mL
